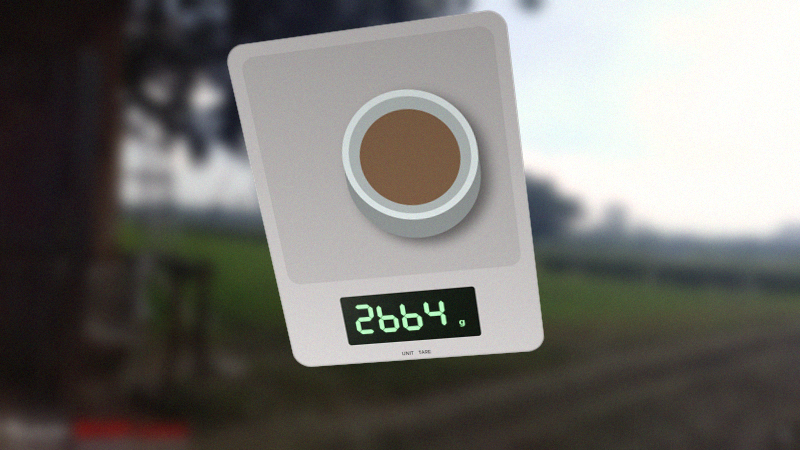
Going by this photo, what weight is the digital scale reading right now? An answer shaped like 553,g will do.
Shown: 2664,g
